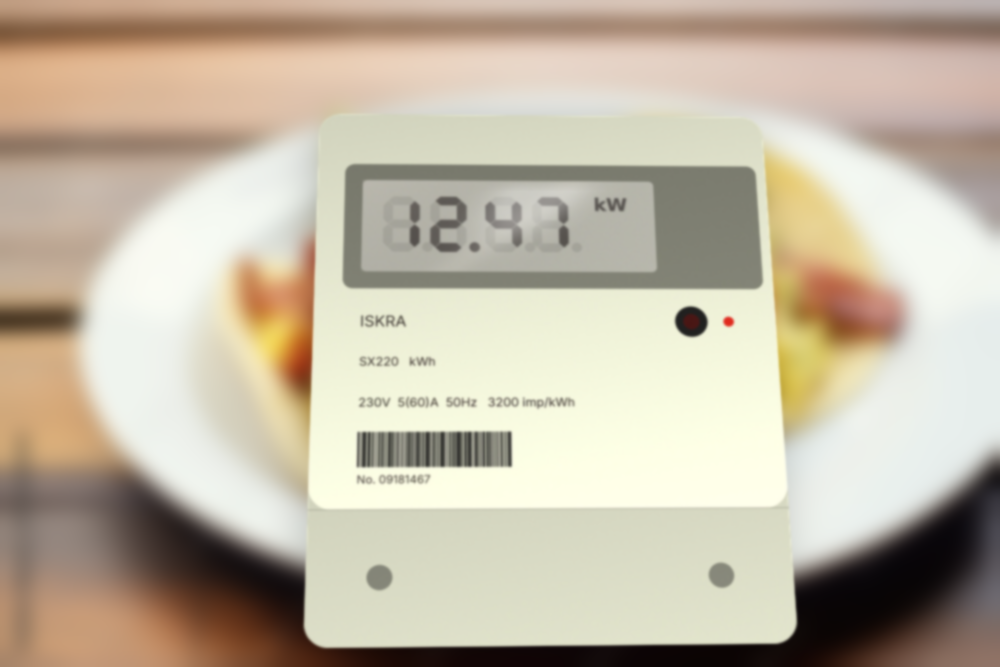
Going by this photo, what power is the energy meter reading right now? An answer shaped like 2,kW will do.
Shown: 12.47,kW
